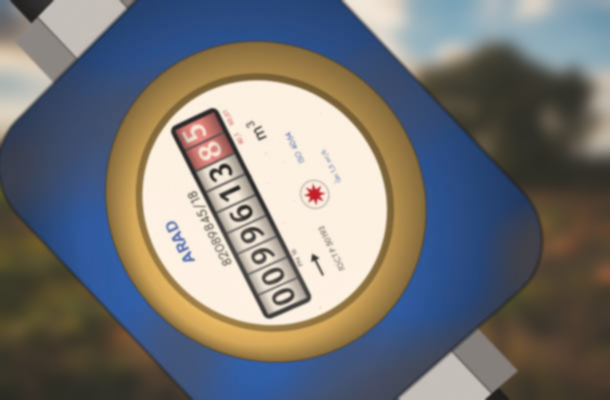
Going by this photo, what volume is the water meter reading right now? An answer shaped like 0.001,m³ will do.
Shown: 99613.85,m³
